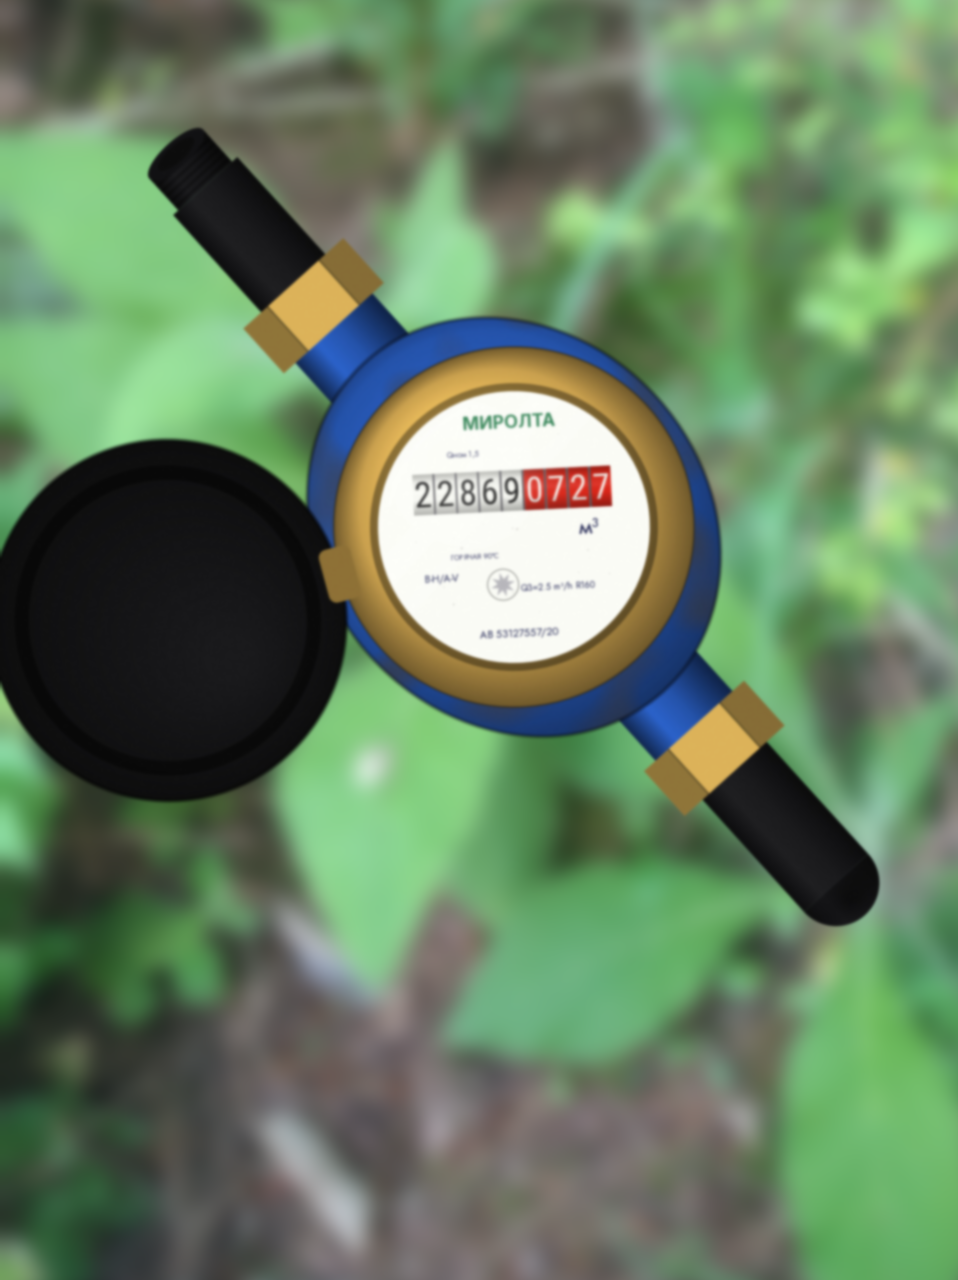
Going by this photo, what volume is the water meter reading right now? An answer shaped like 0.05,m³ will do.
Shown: 22869.0727,m³
